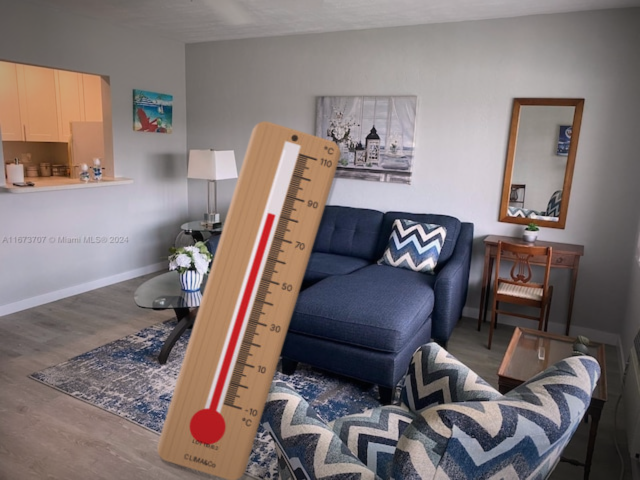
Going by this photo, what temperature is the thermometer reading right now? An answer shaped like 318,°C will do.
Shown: 80,°C
